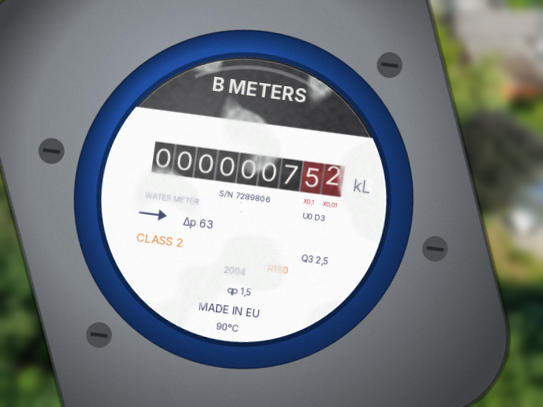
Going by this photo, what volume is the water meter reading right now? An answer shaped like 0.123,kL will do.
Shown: 7.52,kL
